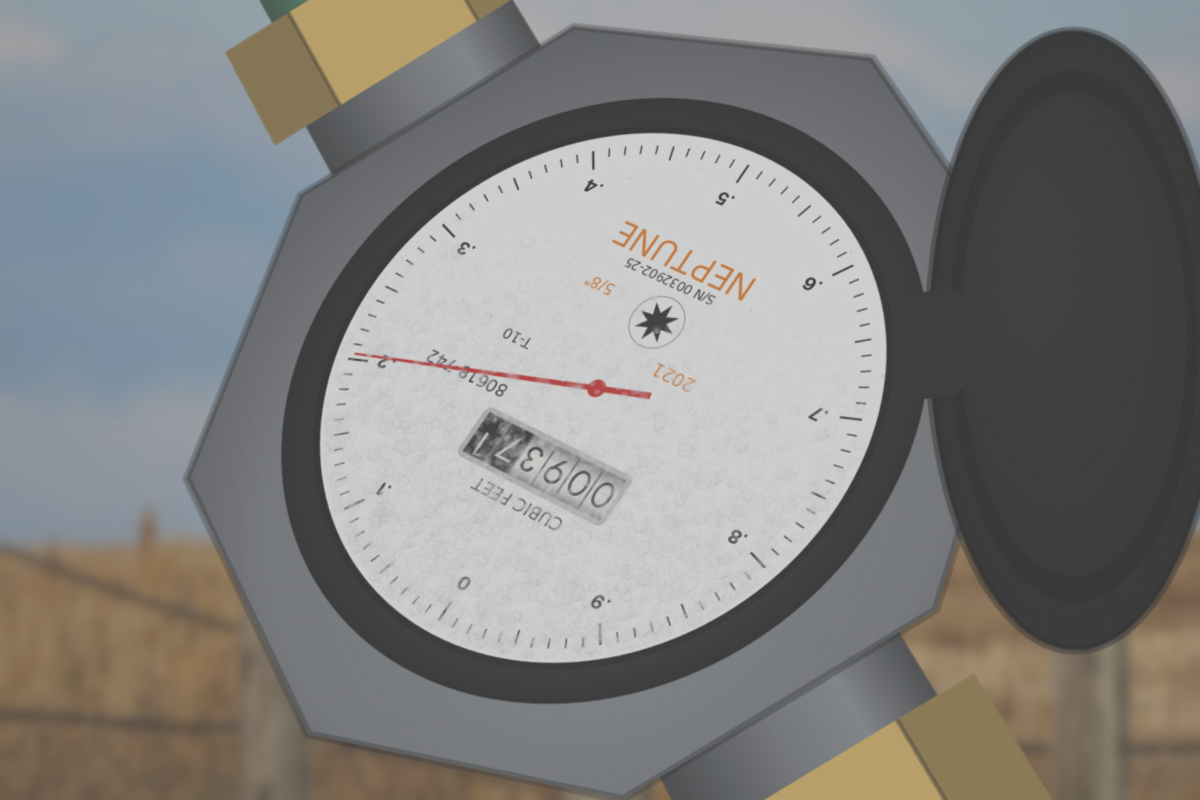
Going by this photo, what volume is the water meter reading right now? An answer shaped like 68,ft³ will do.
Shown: 9371.20,ft³
